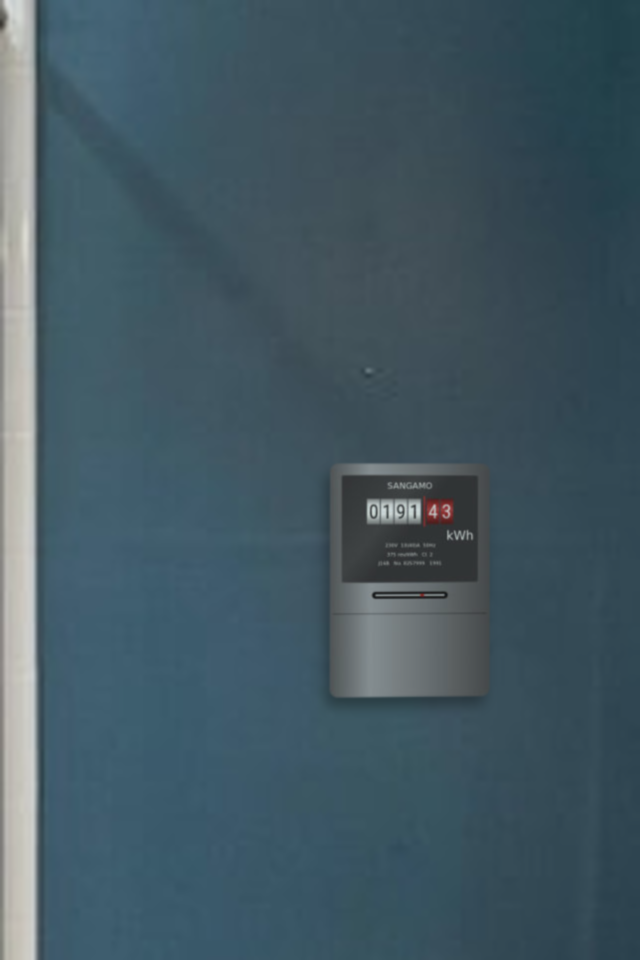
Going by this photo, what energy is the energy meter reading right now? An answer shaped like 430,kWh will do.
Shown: 191.43,kWh
